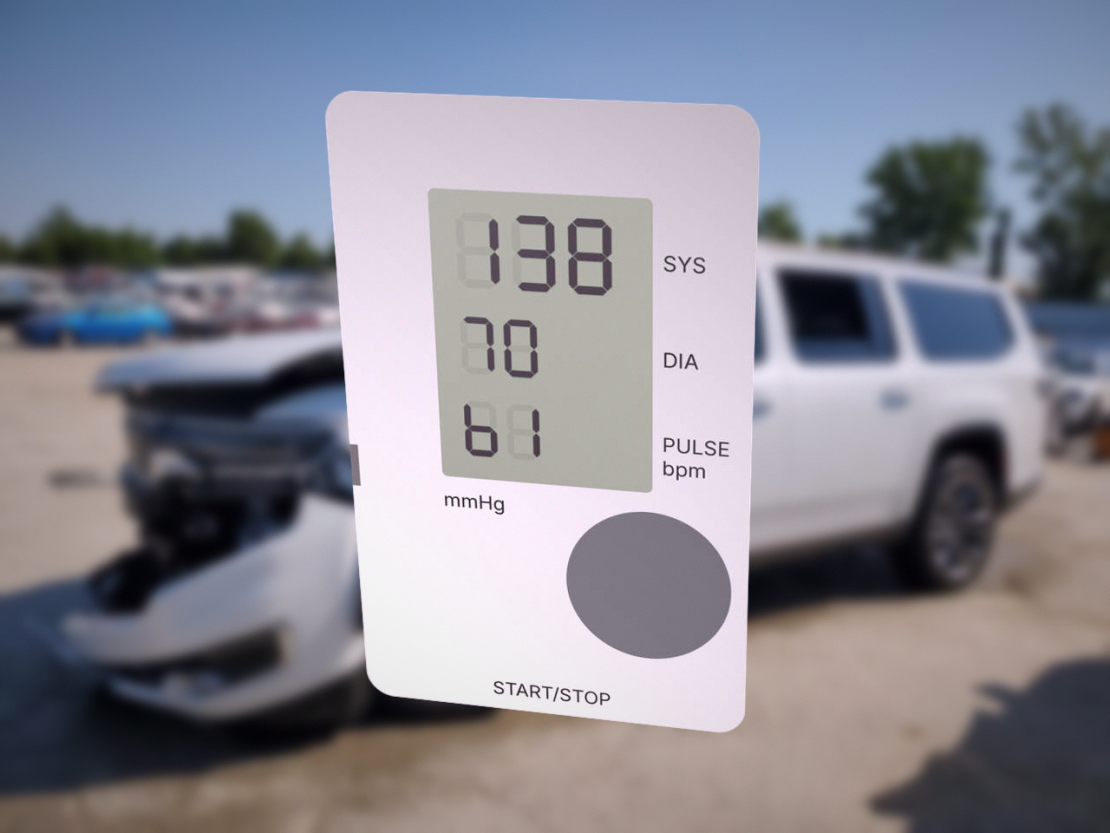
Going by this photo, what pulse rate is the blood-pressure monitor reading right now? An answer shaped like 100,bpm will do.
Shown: 61,bpm
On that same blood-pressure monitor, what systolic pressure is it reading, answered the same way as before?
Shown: 138,mmHg
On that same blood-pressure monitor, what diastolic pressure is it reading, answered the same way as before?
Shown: 70,mmHg
